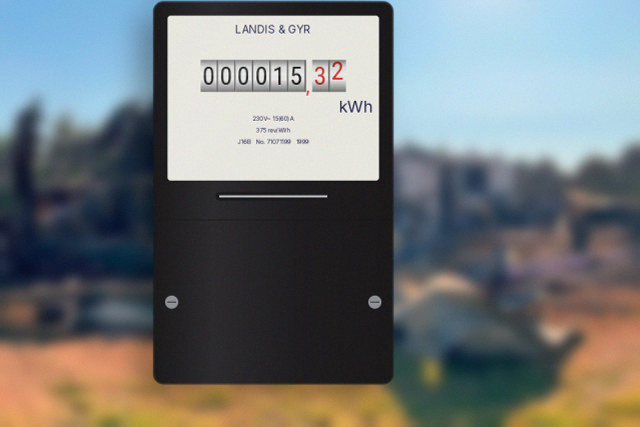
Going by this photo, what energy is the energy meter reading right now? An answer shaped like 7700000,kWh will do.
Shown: 15.32,kWh
